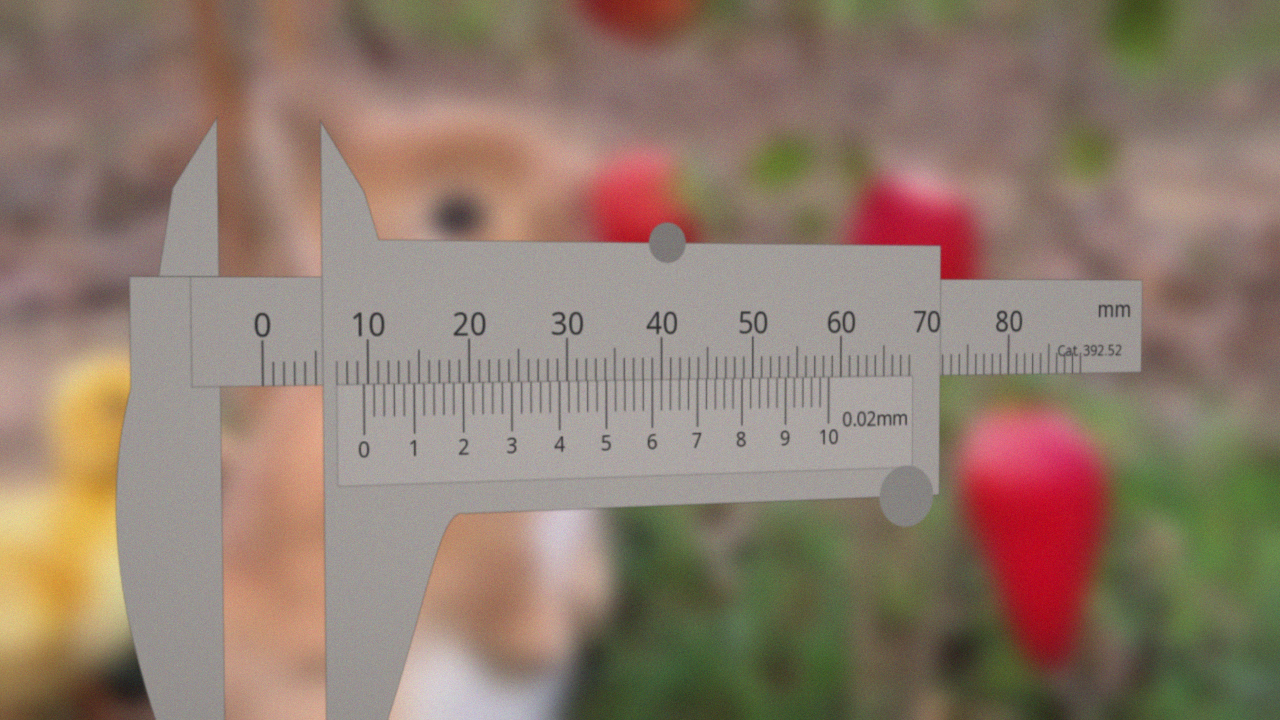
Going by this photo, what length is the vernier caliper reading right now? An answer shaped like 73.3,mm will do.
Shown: 9.6,mm
